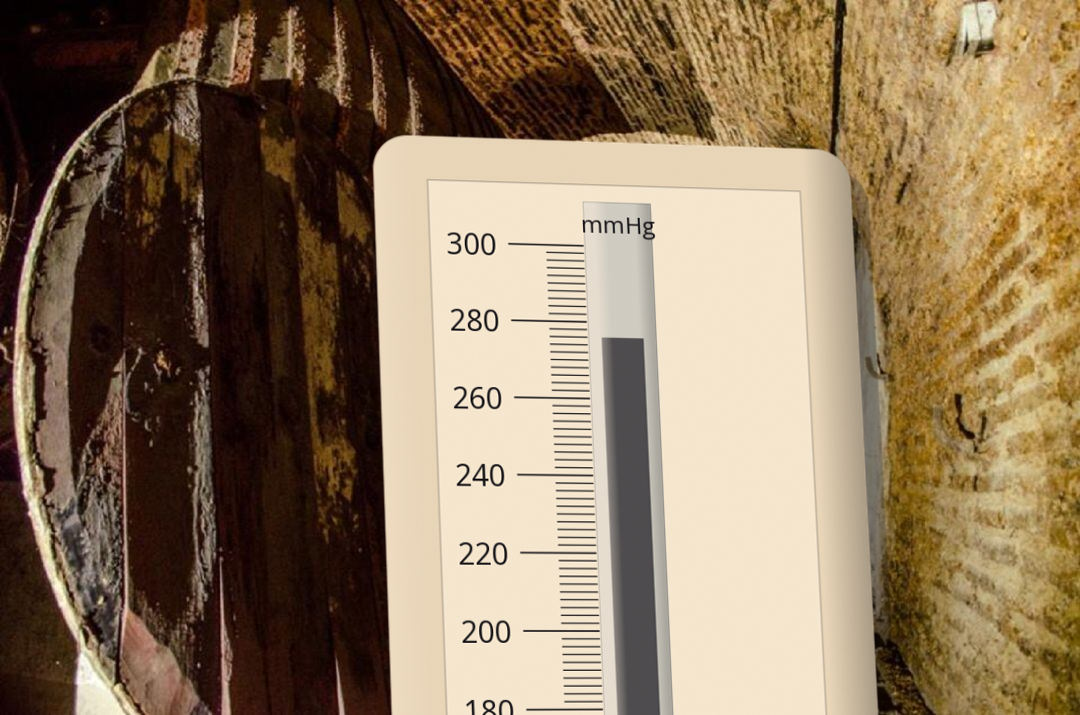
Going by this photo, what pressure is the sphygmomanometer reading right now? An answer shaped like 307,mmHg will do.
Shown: 276,mmHg
